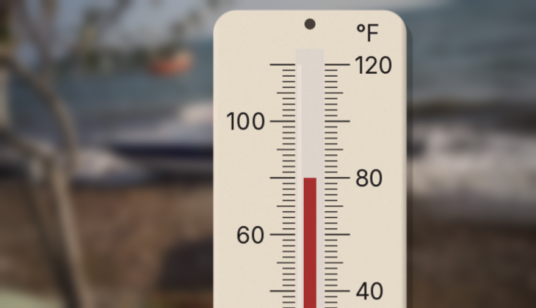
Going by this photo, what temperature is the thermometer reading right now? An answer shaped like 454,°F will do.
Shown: 80,°F
